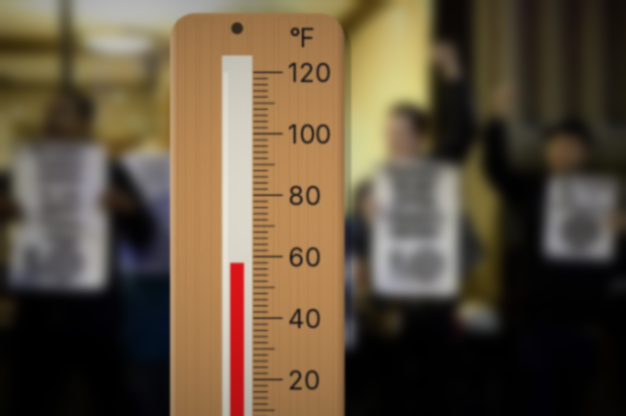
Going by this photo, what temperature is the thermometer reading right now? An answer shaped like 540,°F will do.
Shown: 58,°F
